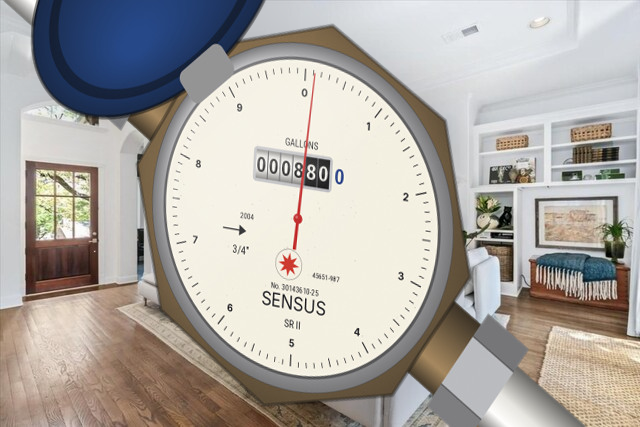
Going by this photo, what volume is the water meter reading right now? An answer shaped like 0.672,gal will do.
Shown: 8800.1,gal
